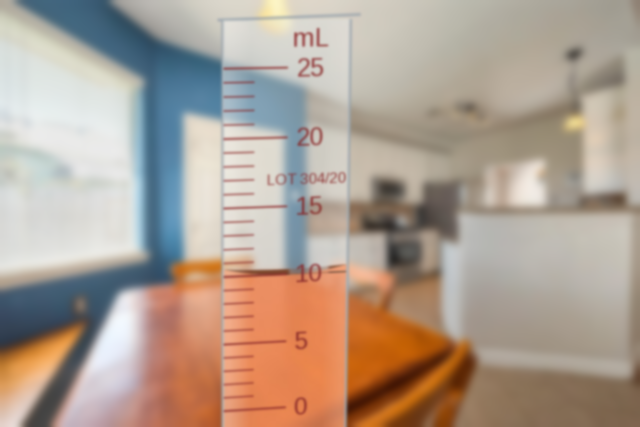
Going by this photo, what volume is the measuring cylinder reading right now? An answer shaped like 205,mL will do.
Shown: 10,mL
